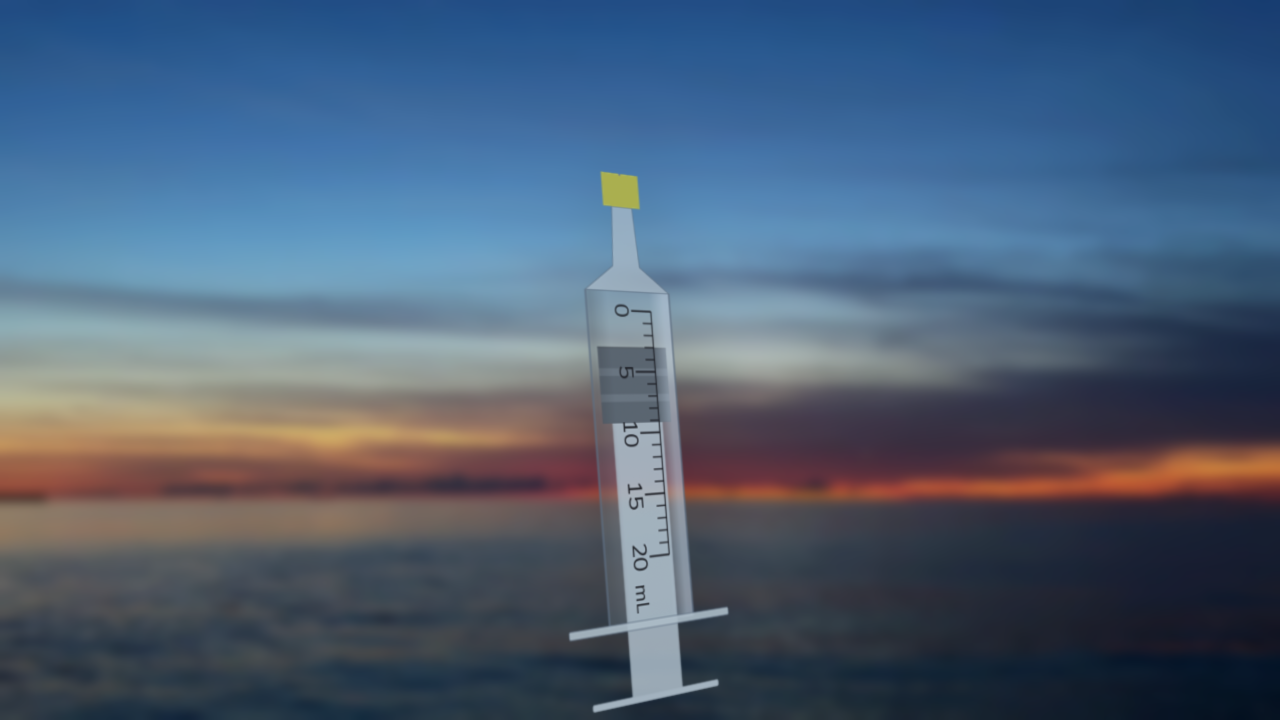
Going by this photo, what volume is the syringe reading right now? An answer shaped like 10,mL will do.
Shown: 3,mL
